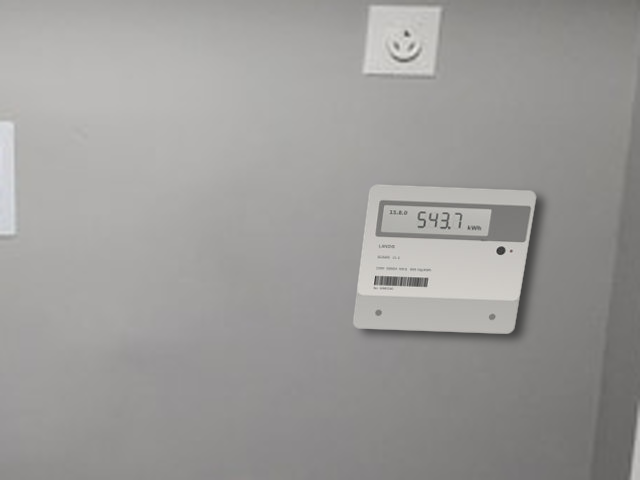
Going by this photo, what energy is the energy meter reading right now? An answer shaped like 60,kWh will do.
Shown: 543.7,kWh
